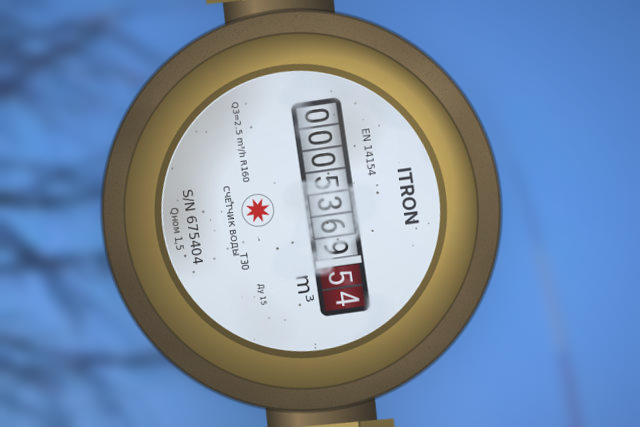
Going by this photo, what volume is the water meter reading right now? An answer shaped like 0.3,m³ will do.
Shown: 5369.54,m³
